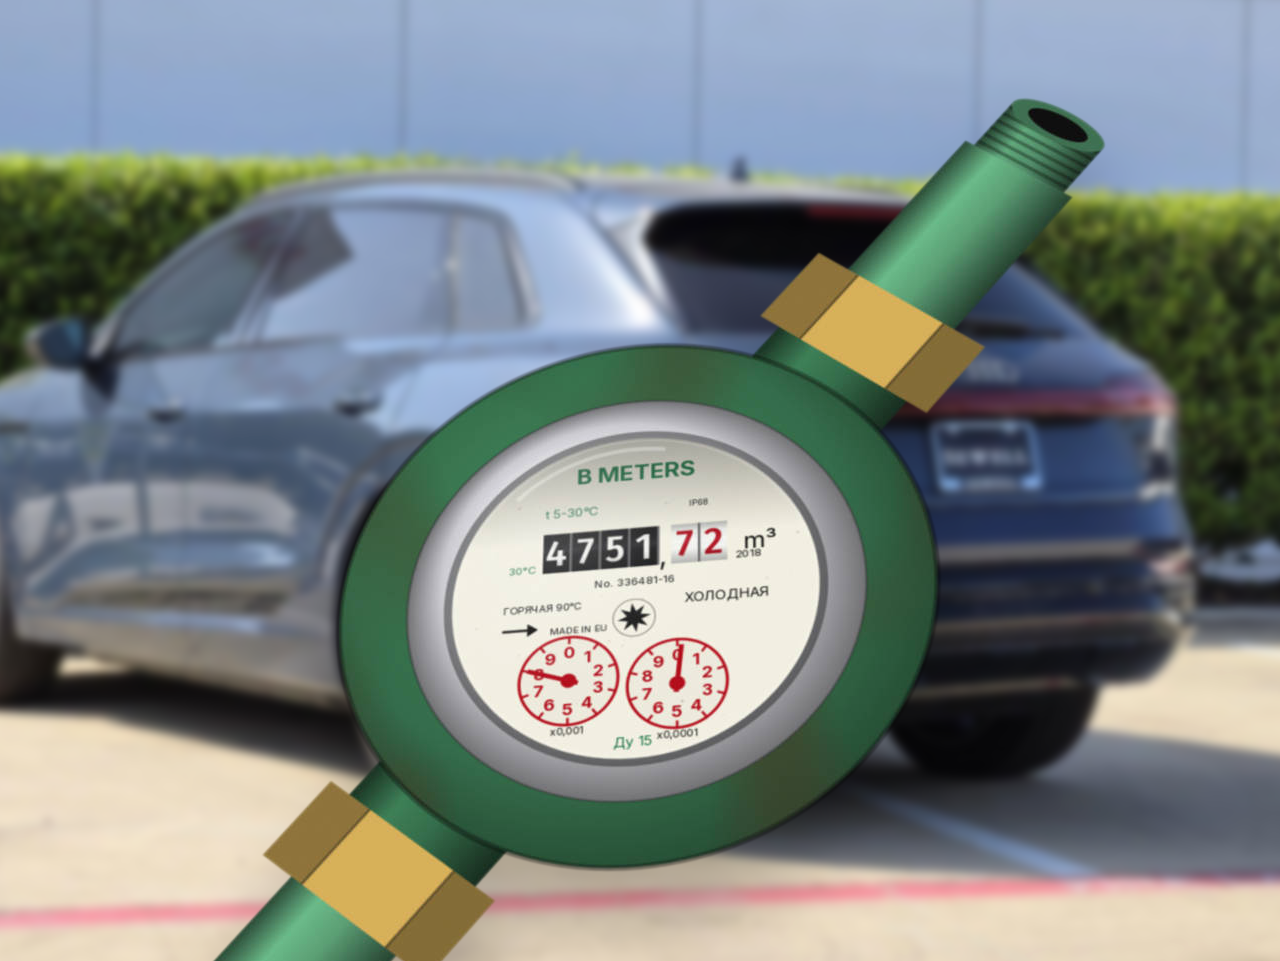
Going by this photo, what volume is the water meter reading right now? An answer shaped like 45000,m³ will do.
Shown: 4751.7280,m³
